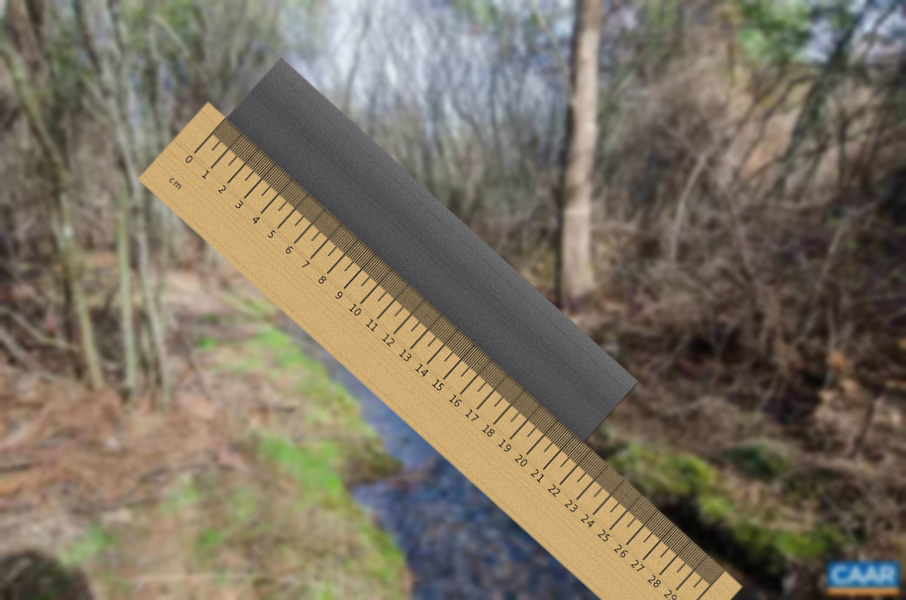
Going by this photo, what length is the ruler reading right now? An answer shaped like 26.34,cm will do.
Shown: 21.5,cm
